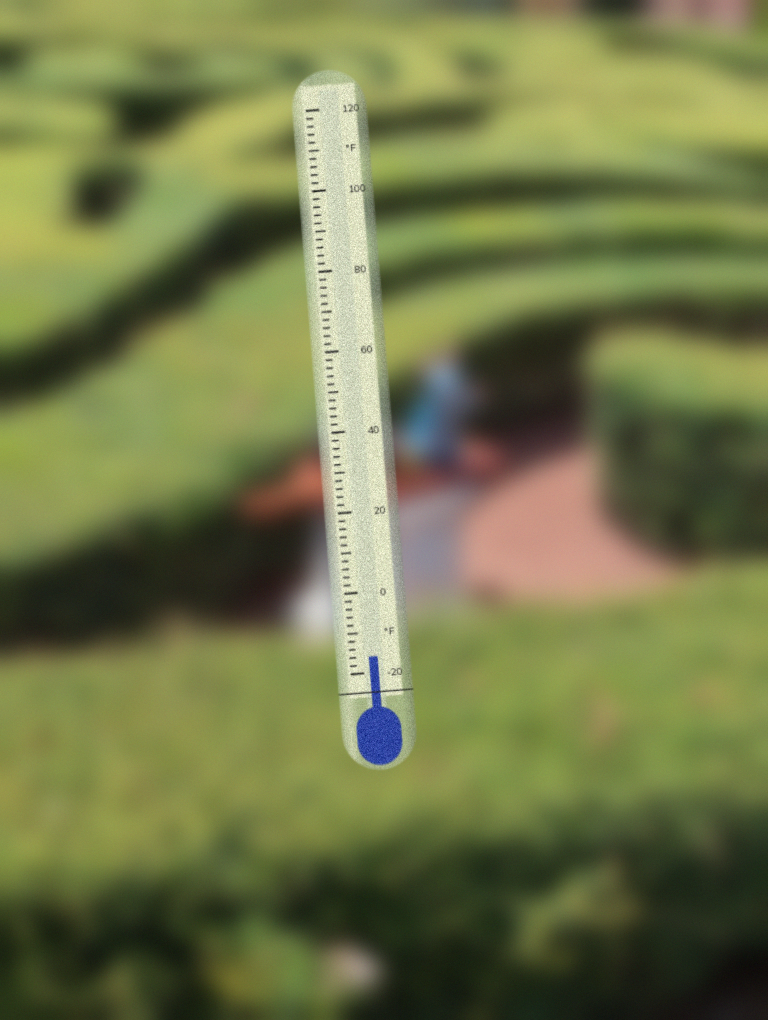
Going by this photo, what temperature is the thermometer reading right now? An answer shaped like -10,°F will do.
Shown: -16,°F
